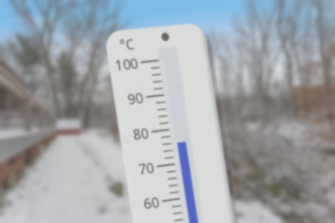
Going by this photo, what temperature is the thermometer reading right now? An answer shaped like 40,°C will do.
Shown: 76,°C
